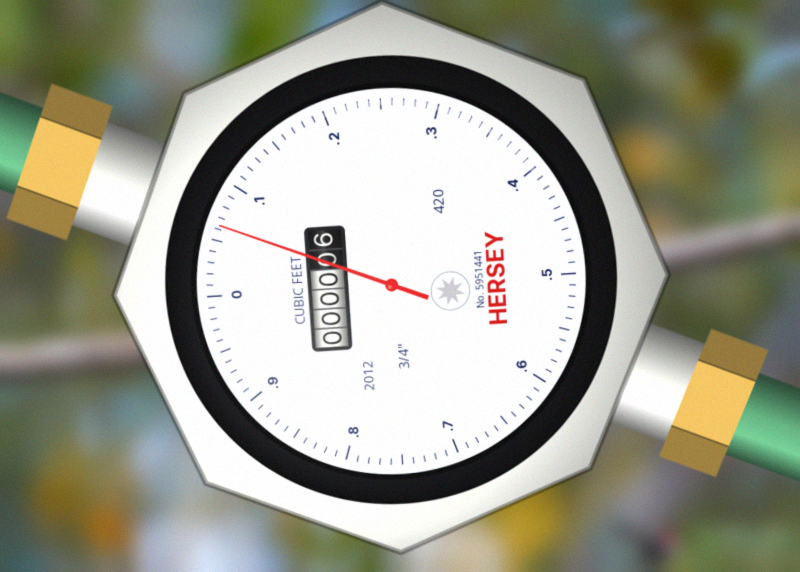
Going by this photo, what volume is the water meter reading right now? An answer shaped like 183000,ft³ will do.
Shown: 6.06,ft³
